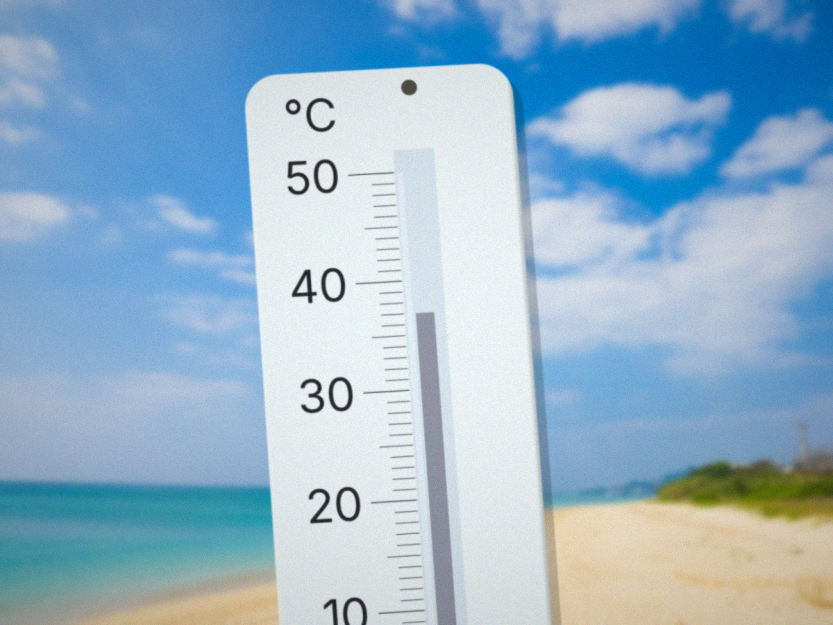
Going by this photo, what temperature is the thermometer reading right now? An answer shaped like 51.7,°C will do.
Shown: 37,°C
